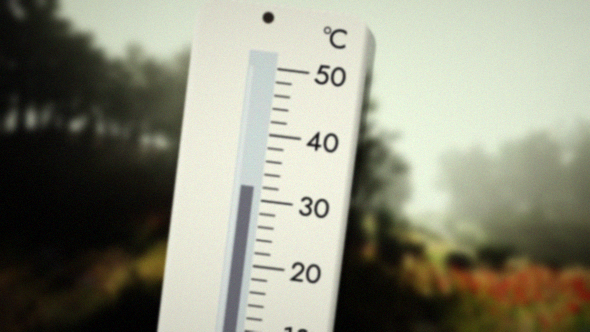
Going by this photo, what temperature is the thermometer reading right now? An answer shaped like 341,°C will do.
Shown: 32,°C
